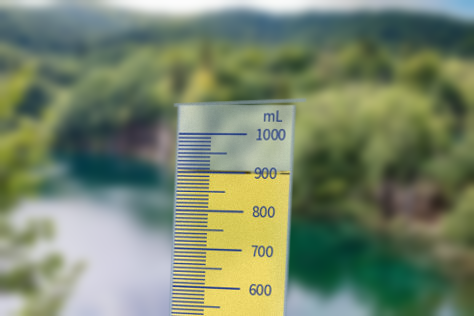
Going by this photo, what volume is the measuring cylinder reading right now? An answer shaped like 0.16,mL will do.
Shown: 900,mL
